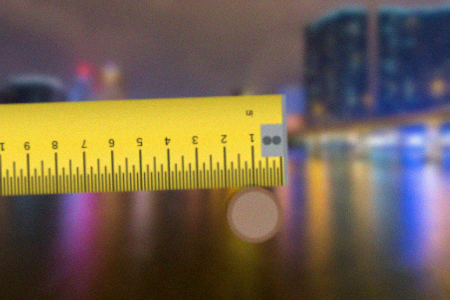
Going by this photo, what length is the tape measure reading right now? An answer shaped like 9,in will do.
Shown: 2,in
